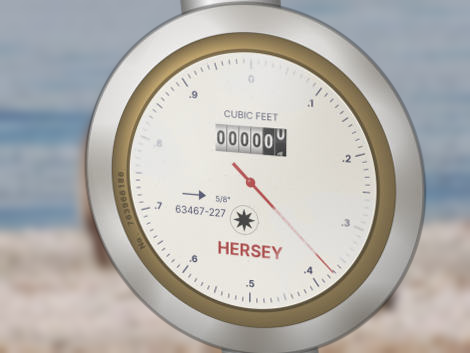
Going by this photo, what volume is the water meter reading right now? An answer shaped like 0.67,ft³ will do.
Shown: 0.37,ft³
